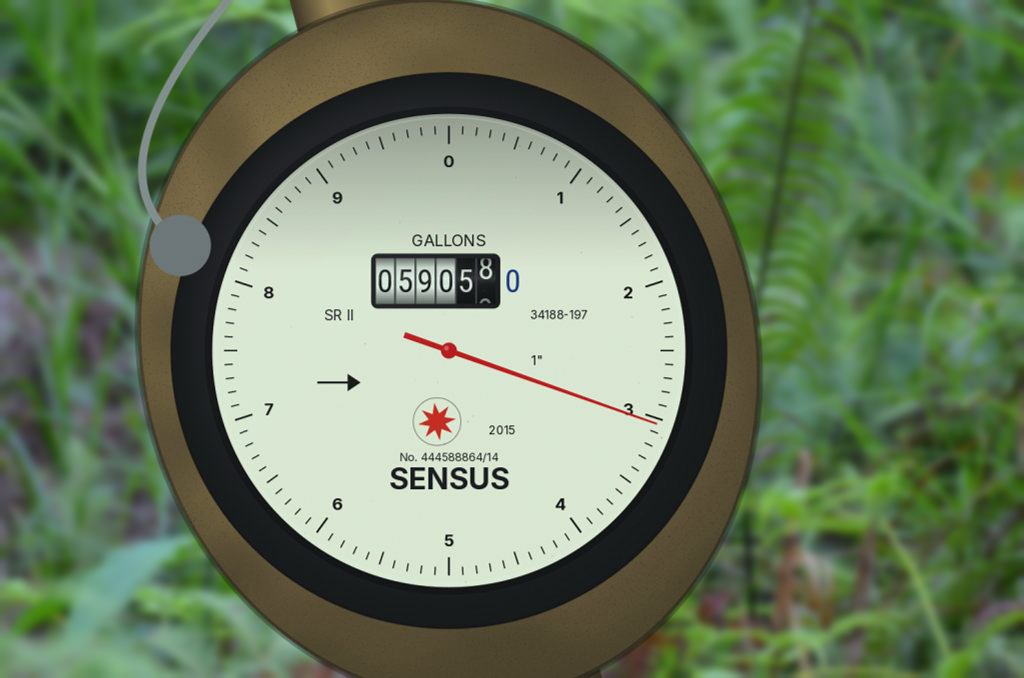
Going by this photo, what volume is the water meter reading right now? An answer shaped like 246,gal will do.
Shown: 590583.0,gal
